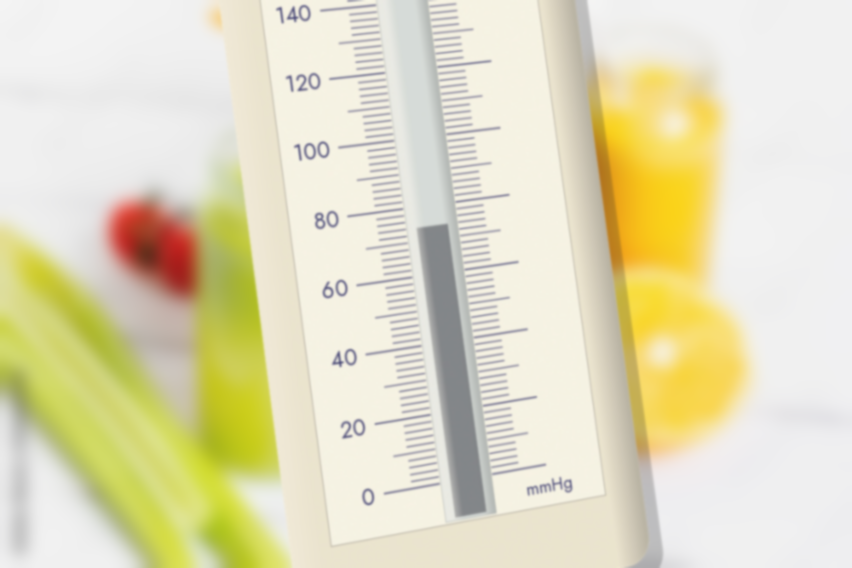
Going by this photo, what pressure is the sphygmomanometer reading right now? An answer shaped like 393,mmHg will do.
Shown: 74,mmHg
